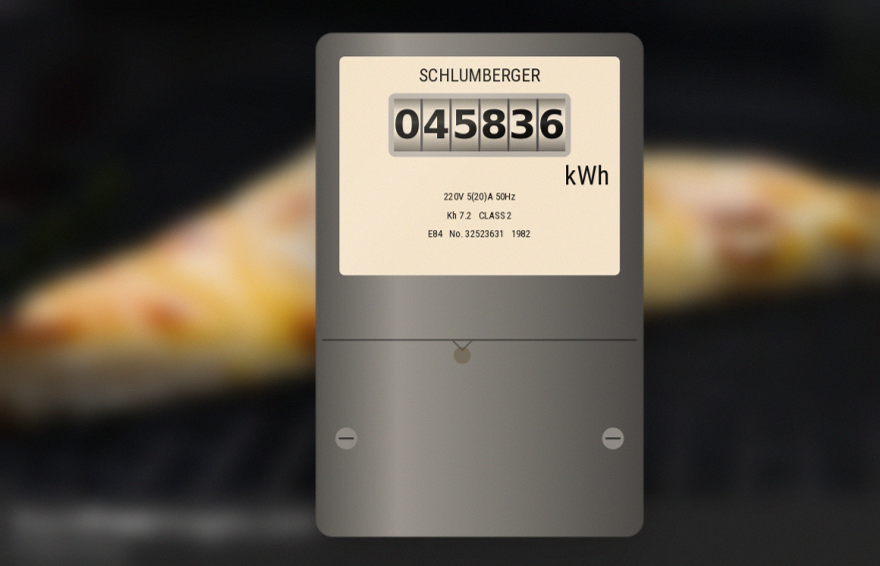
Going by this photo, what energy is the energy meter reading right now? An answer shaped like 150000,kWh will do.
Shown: 45836,kWh
